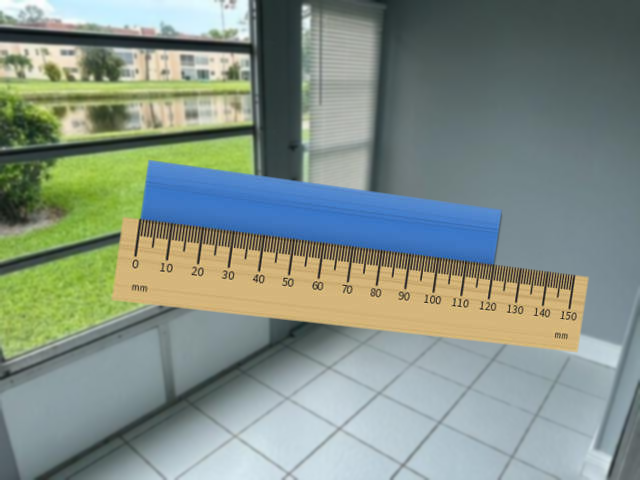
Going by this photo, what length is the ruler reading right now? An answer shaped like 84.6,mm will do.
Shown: 120,mm
